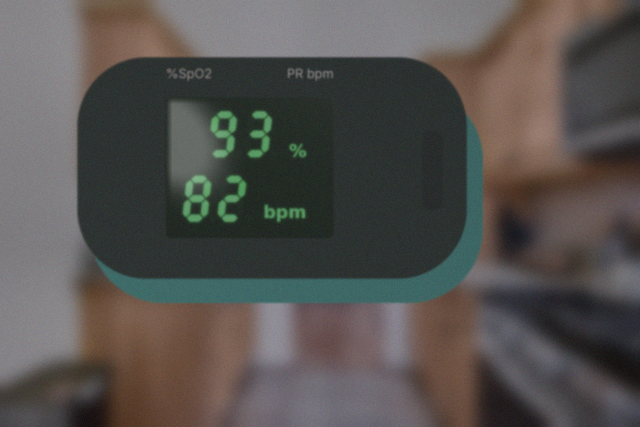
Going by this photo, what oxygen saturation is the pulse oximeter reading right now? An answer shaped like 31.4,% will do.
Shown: 93,%
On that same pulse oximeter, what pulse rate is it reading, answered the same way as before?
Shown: 82,bpm
